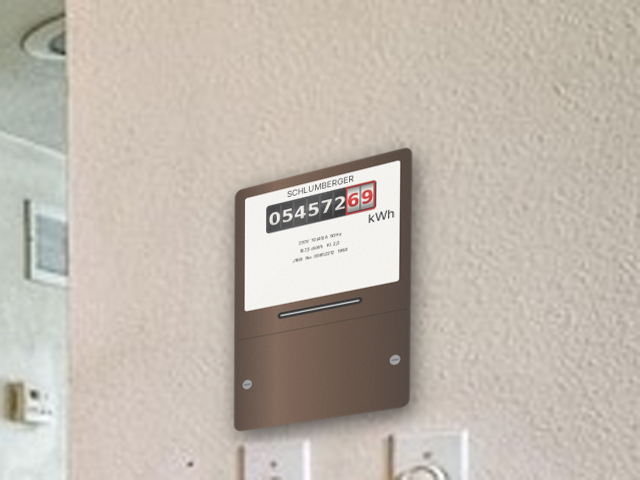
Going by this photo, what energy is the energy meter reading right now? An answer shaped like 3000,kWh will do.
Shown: 54572.69,kWh
